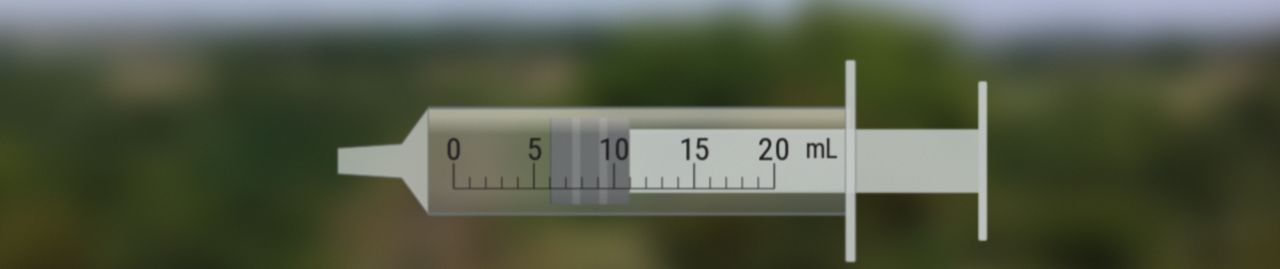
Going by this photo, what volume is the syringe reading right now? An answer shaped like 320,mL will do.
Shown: 6,mL
